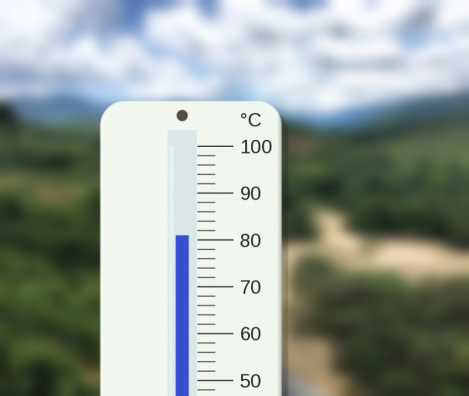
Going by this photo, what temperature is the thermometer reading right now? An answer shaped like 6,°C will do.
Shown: 81,°C
